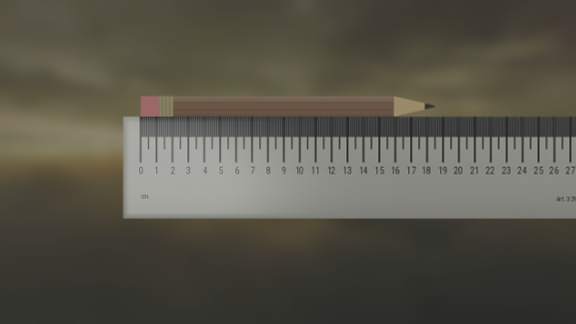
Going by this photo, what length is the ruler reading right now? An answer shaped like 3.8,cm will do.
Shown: 18.5,cm
